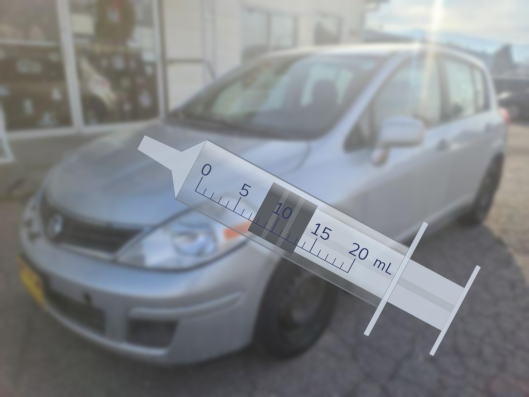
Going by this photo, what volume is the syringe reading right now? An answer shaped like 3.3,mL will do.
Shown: 7.5,mL
